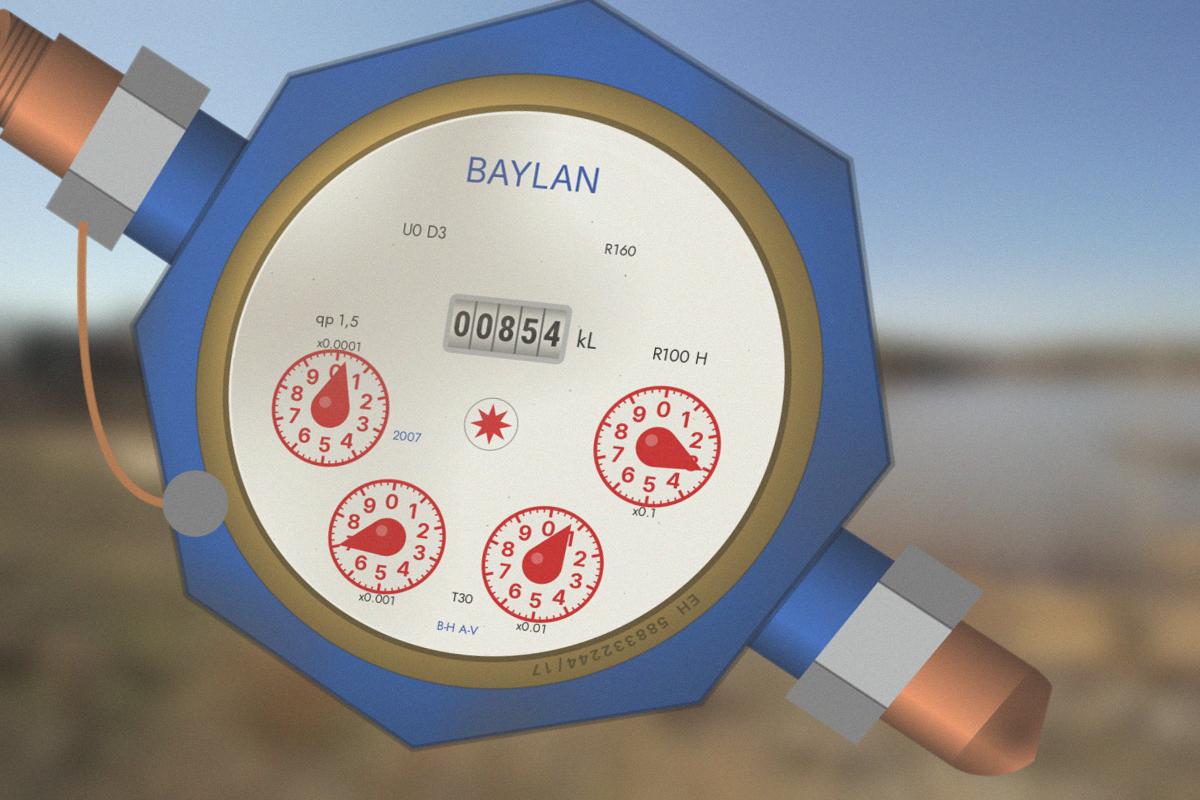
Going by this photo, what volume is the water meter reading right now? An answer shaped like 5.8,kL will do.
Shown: 854.3070,kL
